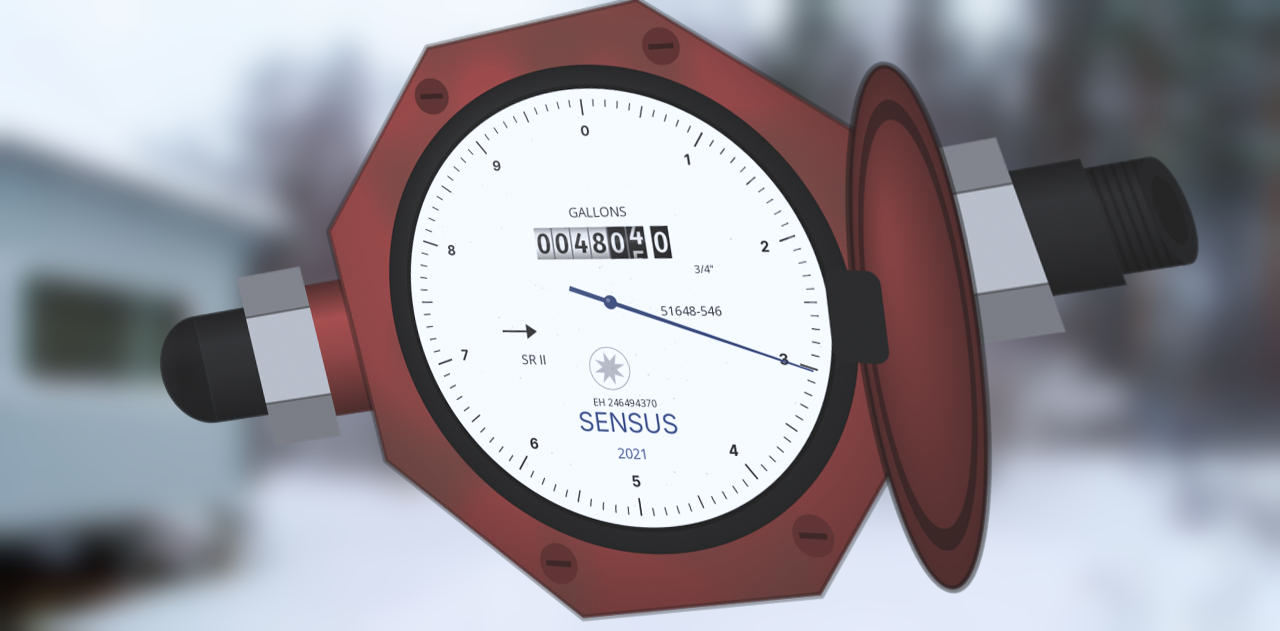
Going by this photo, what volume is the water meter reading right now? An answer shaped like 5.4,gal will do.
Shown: 48043.0,gal
